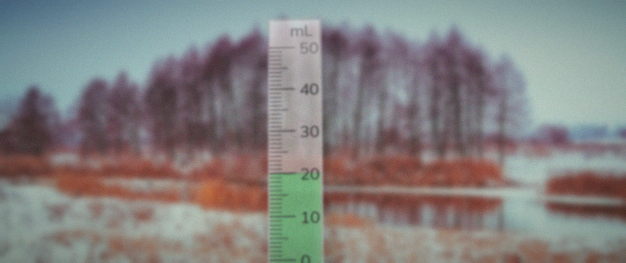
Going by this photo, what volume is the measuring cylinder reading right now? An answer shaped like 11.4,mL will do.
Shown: 20,mL
